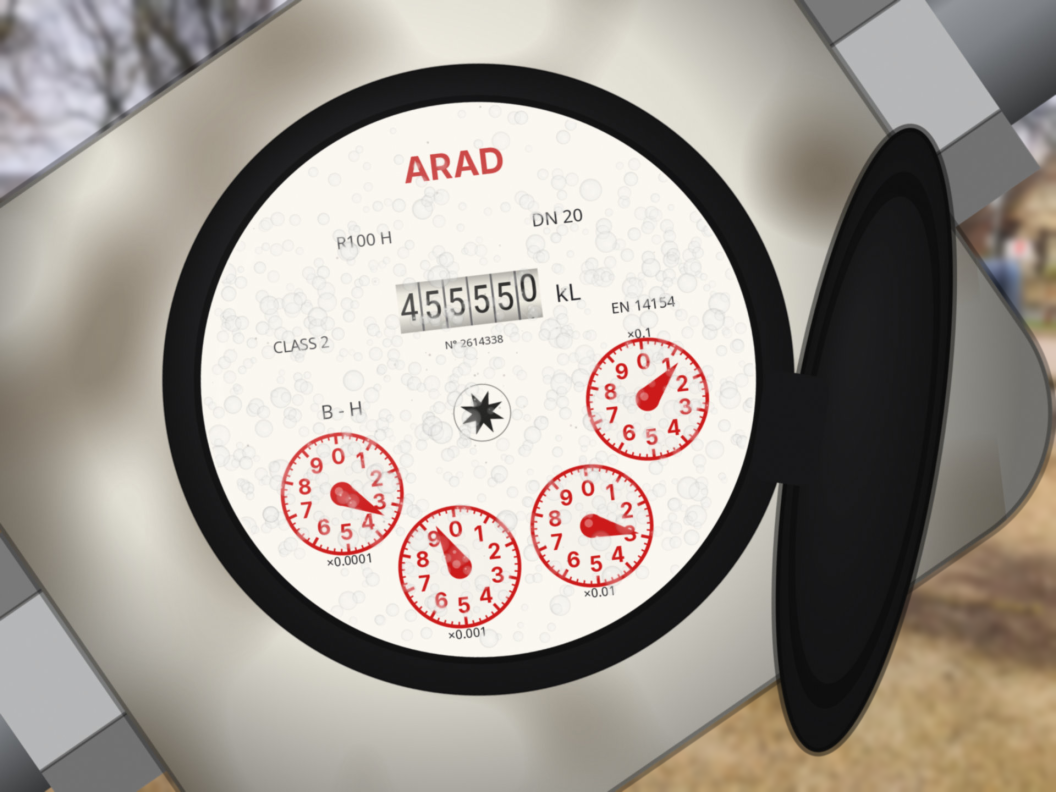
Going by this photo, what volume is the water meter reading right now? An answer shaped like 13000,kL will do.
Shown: 455550.1293,kL
